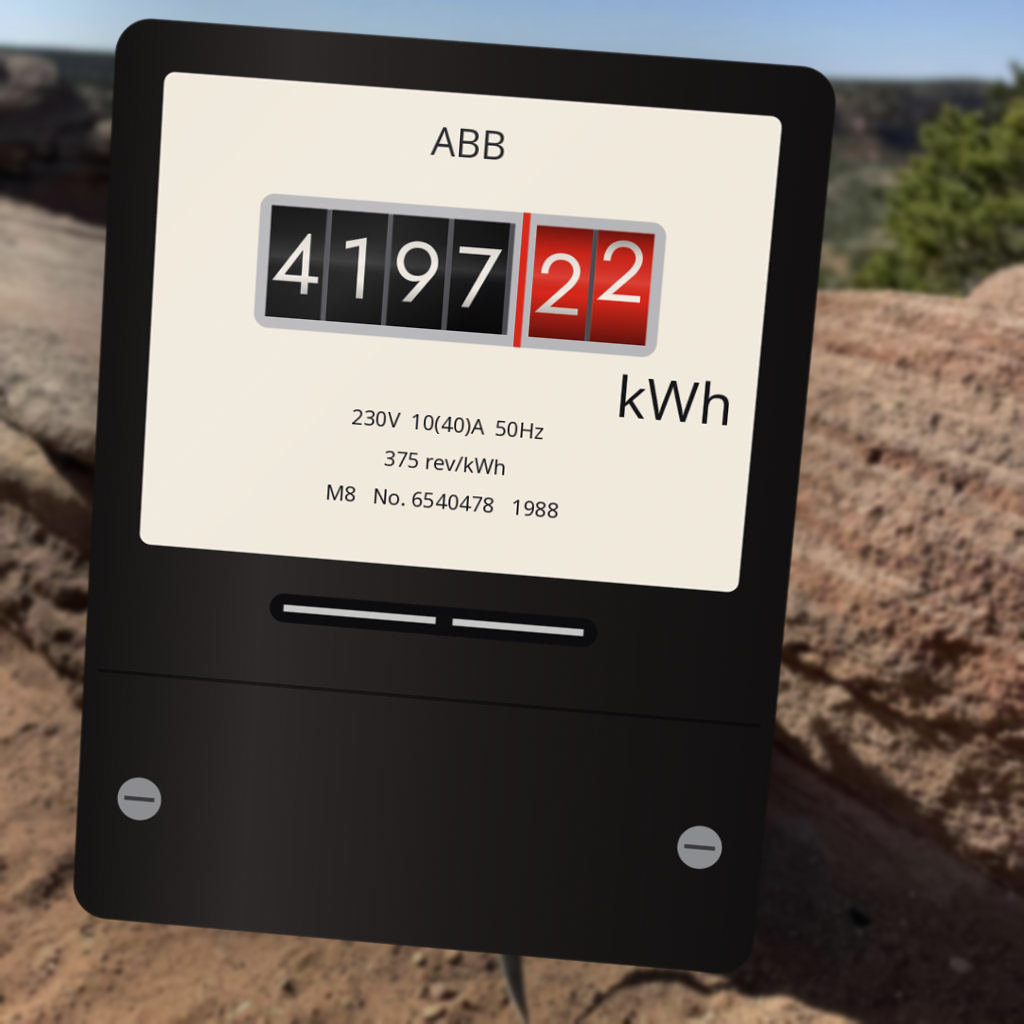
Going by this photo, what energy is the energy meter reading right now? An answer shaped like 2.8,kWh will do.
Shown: 4197.22,kWh
